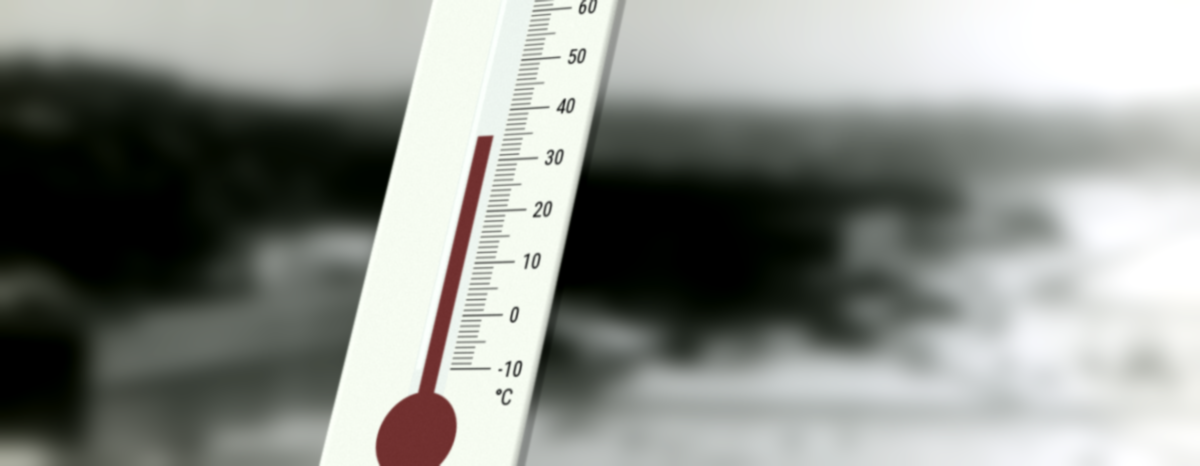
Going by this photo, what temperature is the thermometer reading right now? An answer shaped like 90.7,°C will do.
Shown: 35,°C
